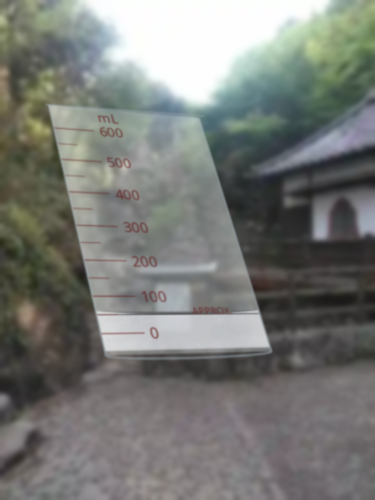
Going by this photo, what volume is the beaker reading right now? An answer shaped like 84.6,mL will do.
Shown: 50,mL
